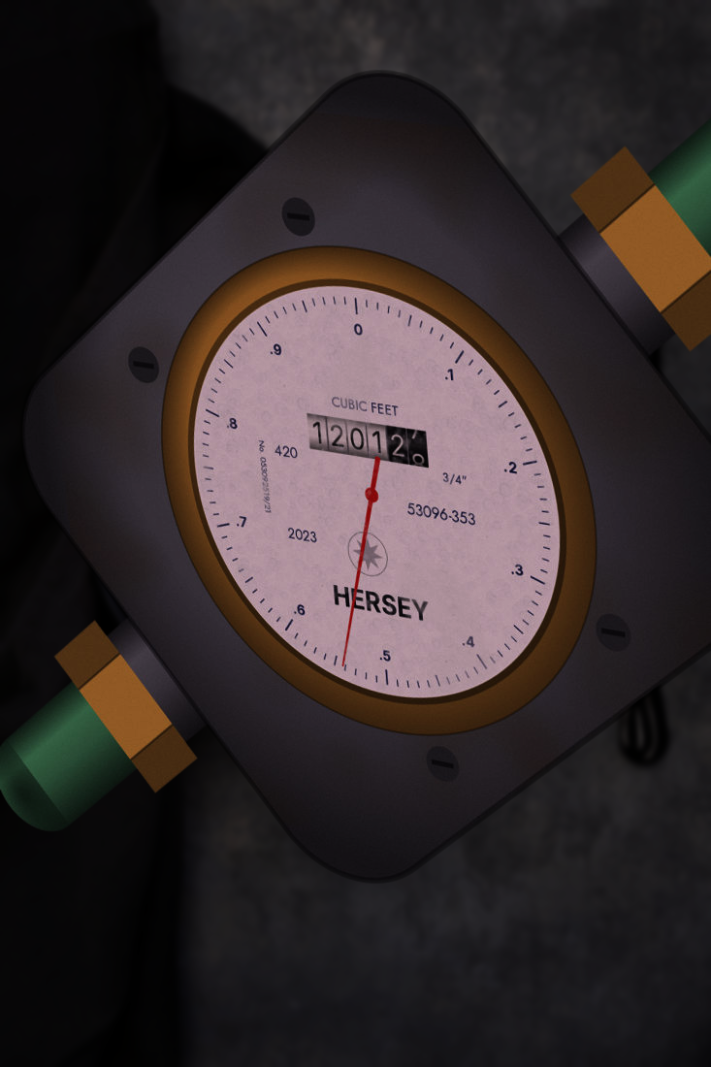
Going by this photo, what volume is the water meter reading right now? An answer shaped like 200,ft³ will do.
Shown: 120127.54,ft³
